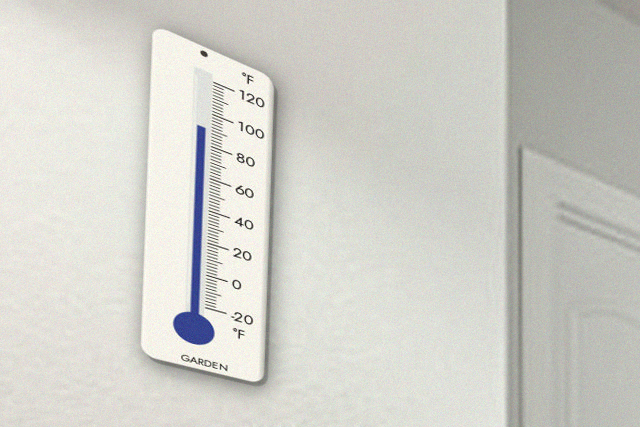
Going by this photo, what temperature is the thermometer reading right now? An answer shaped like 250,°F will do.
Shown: 90,°F
